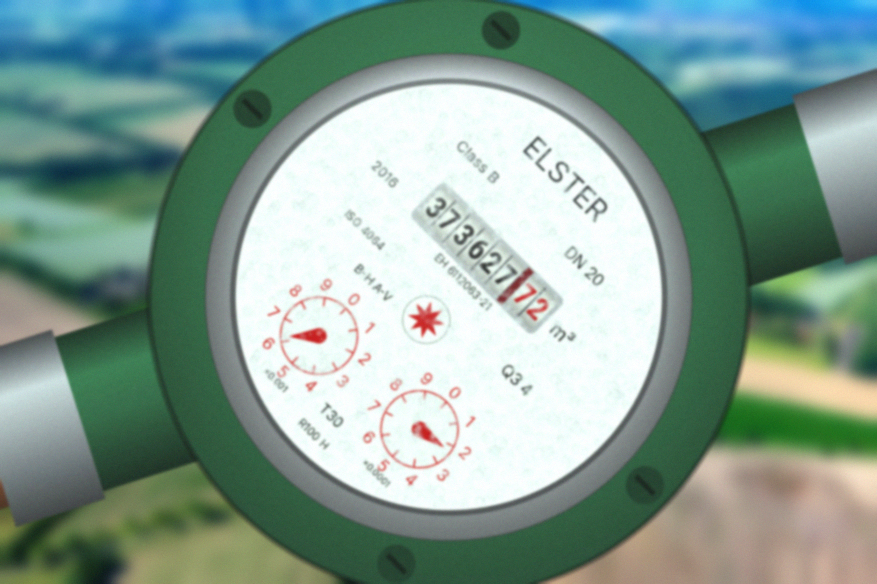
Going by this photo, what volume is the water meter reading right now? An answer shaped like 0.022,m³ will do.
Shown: 373627.7262,m³
